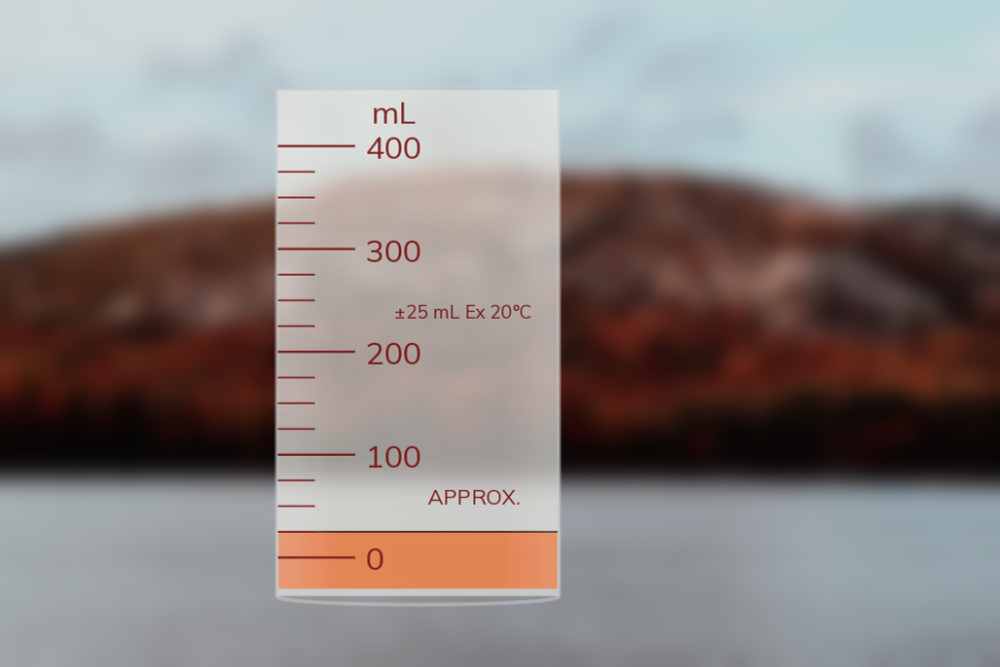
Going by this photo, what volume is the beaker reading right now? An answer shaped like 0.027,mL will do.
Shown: 25,mL
